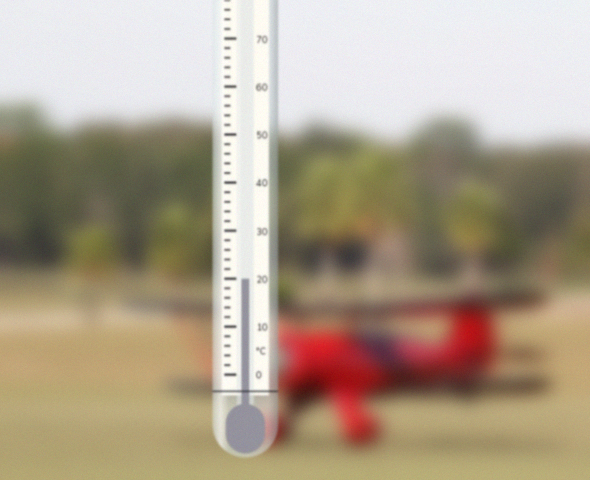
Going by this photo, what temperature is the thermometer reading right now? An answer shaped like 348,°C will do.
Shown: 20,°C
